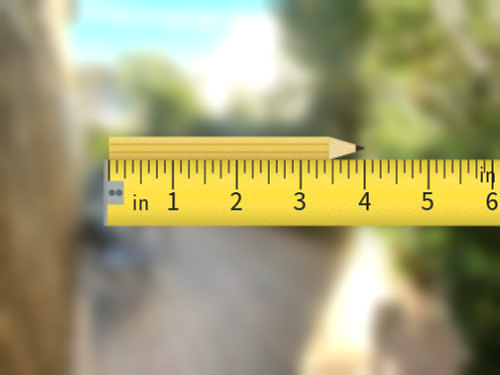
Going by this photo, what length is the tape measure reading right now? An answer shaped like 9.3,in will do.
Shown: 4,in
